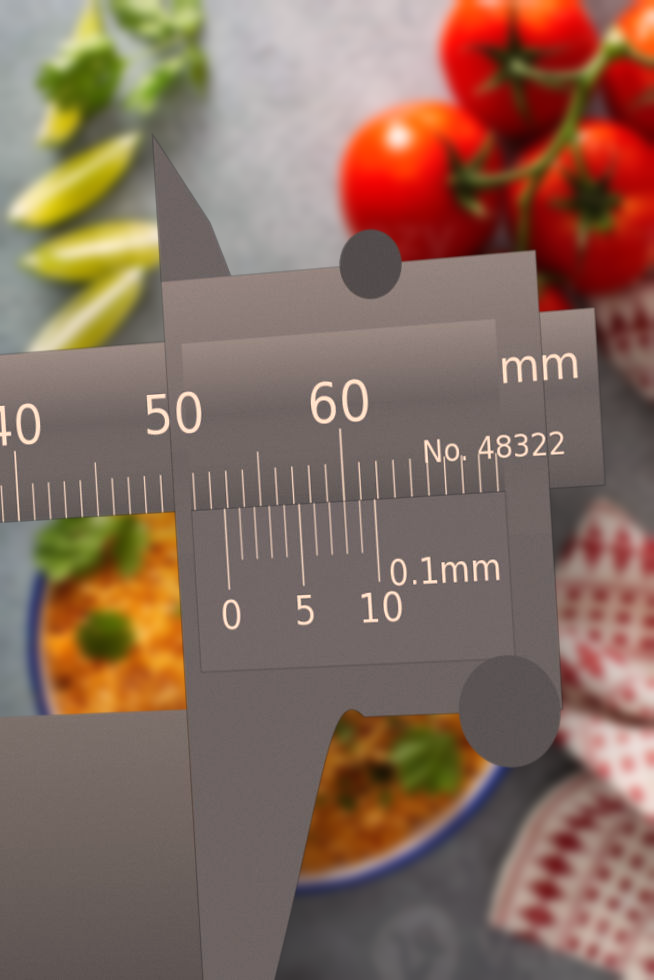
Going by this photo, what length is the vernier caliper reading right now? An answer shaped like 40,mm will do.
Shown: 52.8,mm
